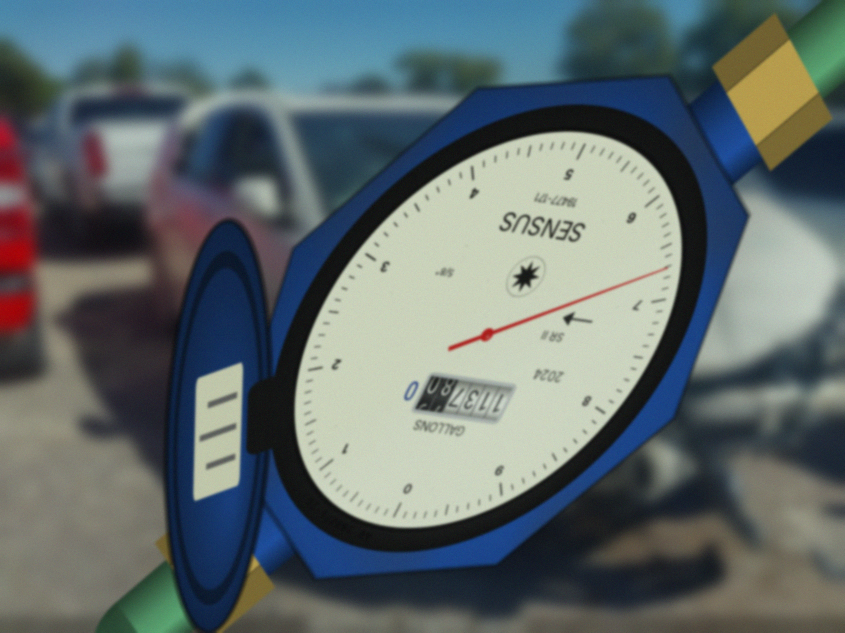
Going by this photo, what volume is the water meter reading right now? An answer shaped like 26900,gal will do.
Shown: 1137796.7,gal
